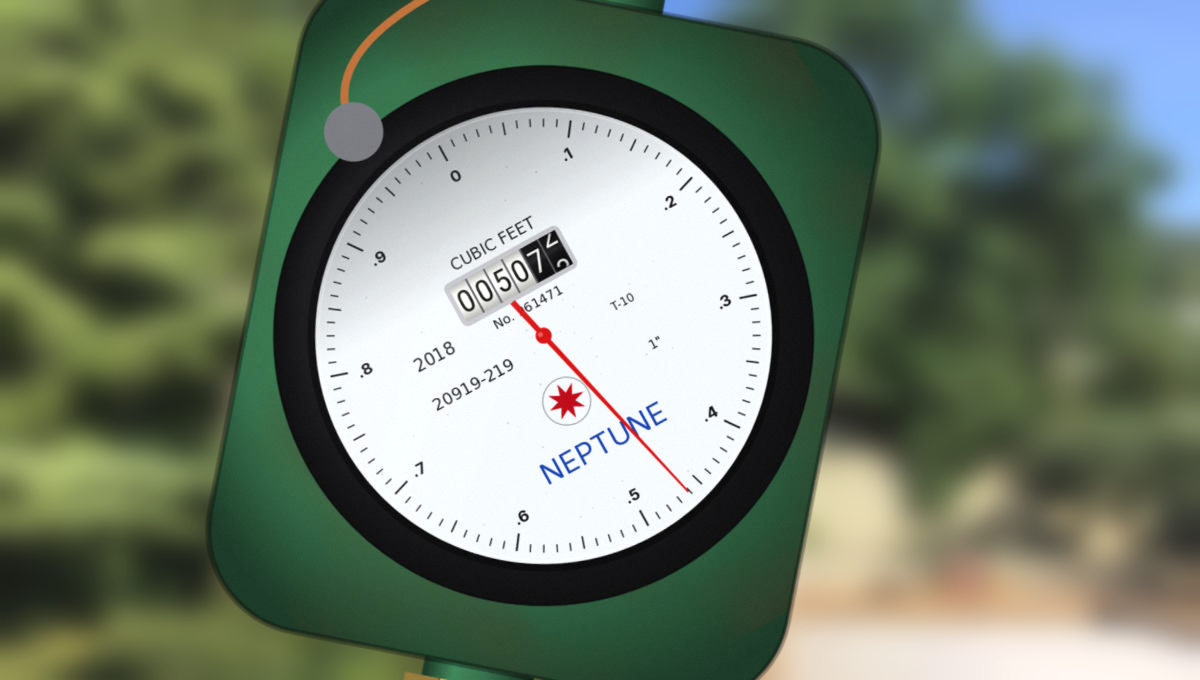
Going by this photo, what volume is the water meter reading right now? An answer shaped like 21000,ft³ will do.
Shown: 5072.46,ft³
